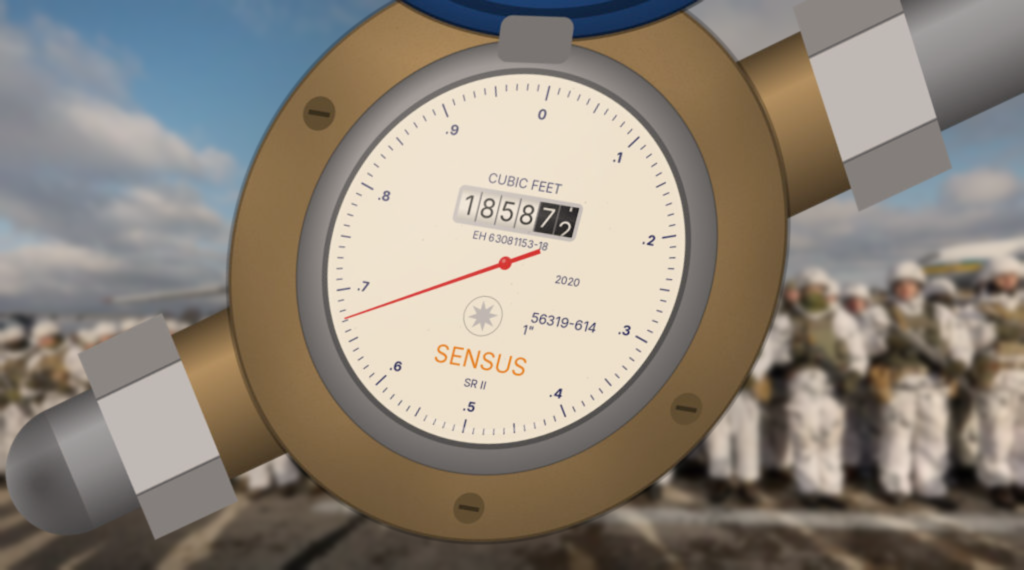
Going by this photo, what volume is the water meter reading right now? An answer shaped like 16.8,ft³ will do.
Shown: 185871.67,ft³
